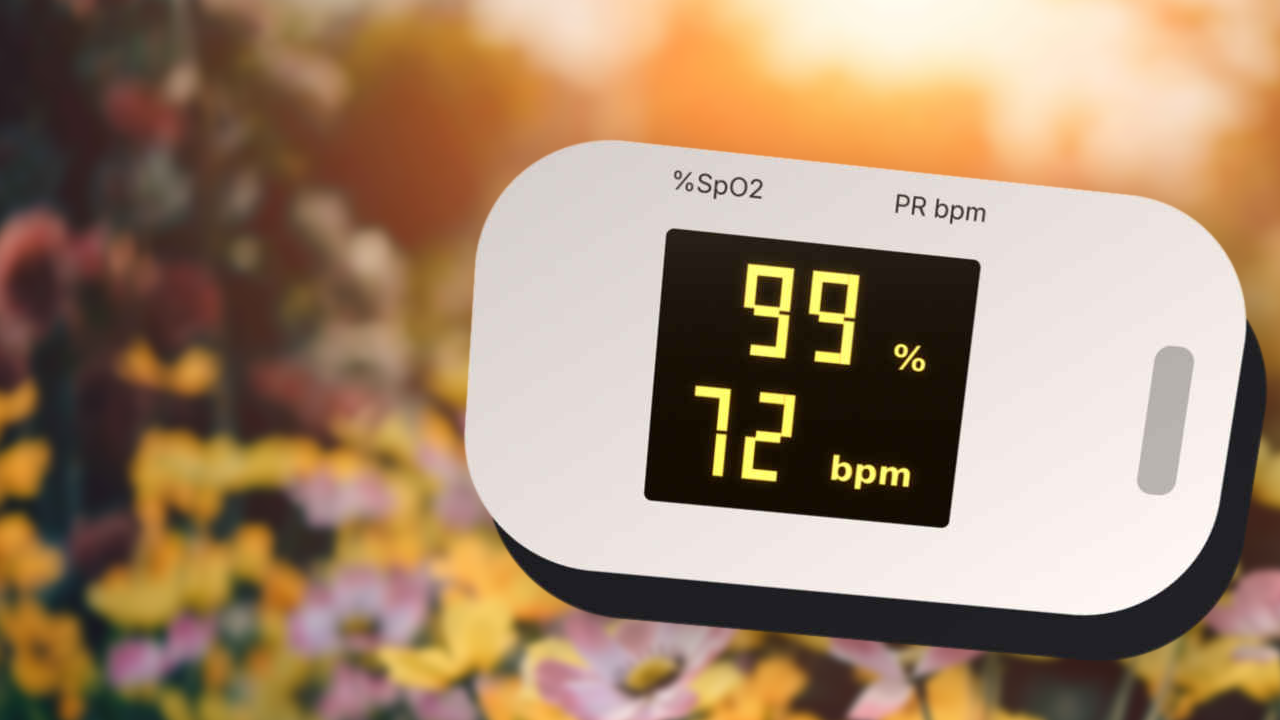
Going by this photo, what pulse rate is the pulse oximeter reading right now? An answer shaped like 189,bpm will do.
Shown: 72,bpm
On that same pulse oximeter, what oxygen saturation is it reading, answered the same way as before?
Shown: 99,%
